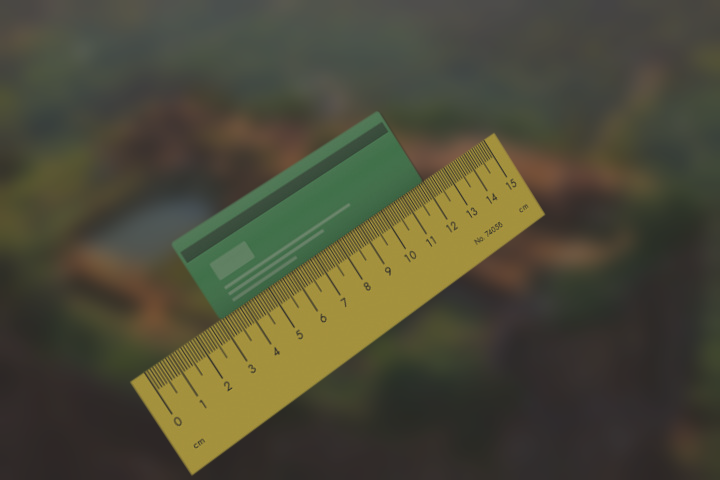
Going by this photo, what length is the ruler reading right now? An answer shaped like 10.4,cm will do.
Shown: 9,cm
